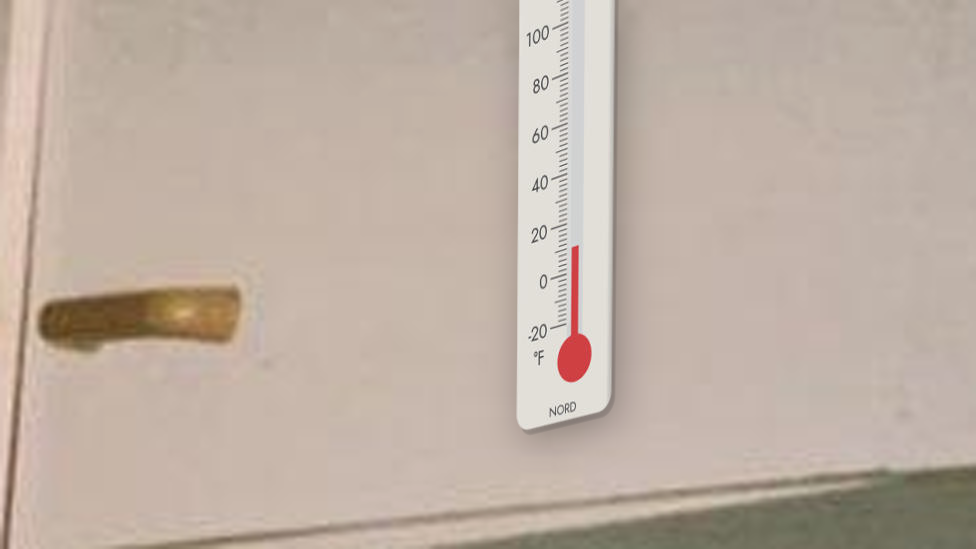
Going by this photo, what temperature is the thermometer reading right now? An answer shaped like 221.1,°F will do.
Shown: 10,°F
